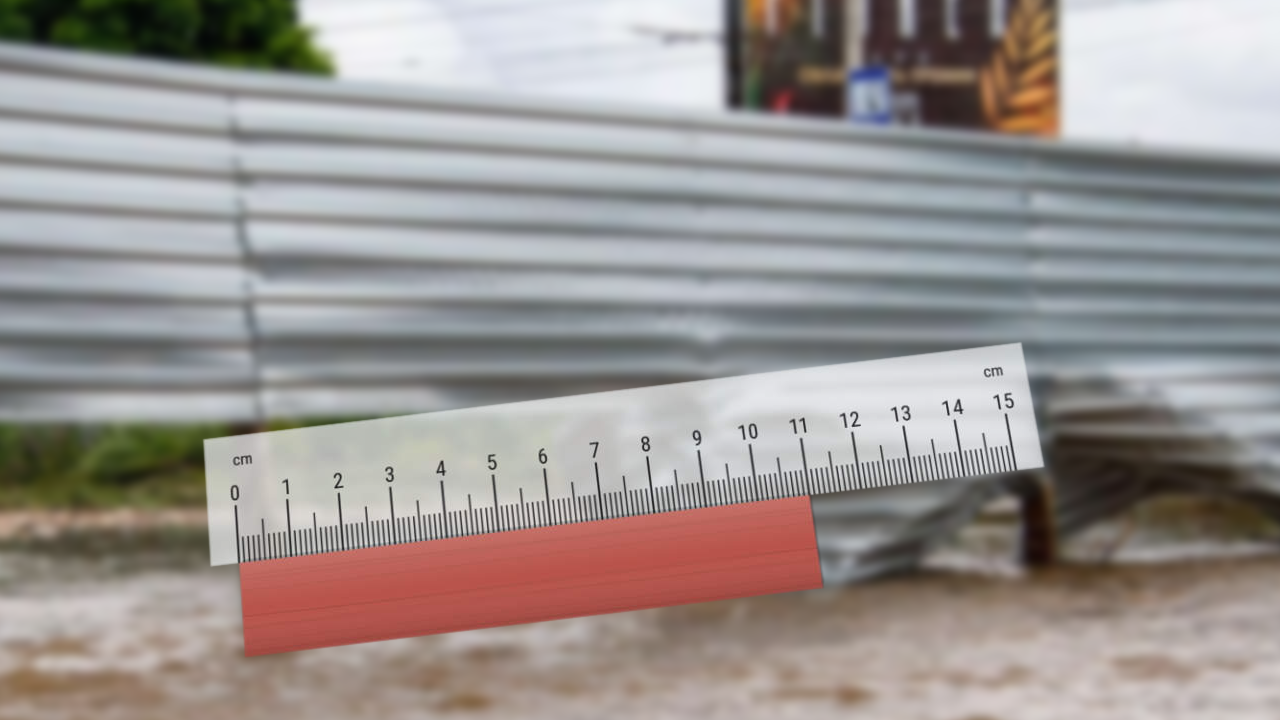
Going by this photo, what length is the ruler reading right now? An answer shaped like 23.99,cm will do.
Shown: 11,cm
